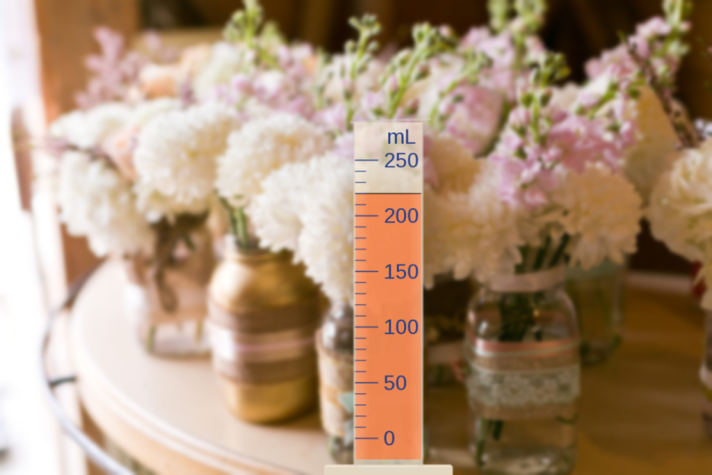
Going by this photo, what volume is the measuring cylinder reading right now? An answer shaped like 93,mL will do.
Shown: 220,mL
